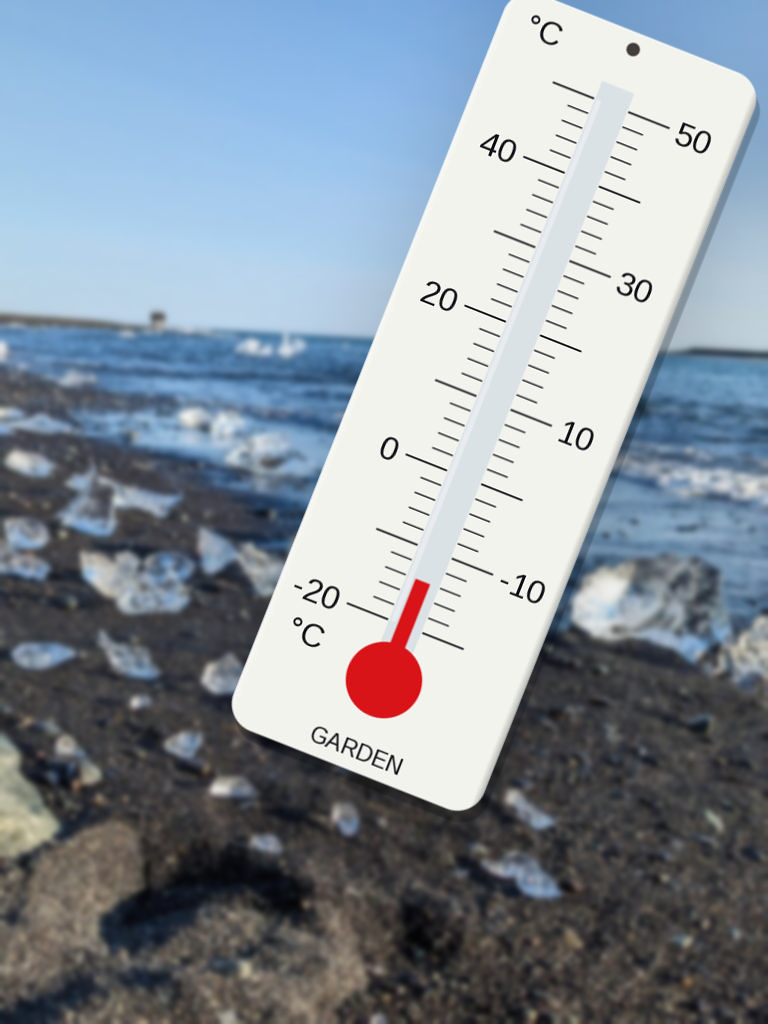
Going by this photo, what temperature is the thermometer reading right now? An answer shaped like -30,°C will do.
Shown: -14,°C
